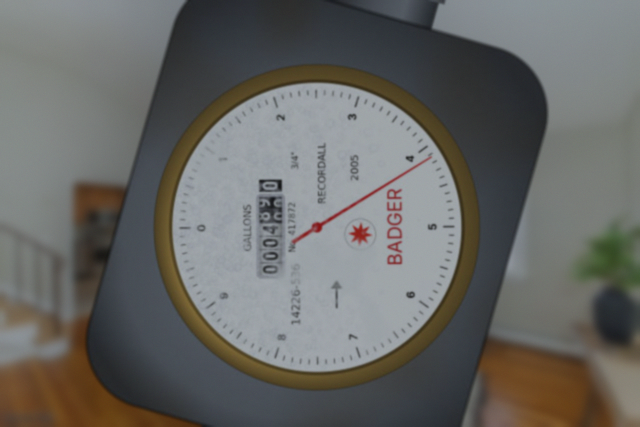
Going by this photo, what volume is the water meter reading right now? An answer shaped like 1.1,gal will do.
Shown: 4894.1,gal
